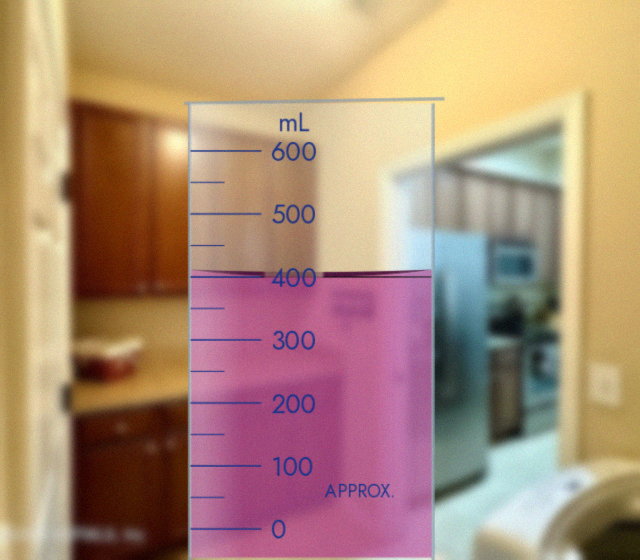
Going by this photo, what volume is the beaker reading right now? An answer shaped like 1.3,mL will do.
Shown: 400,mL
